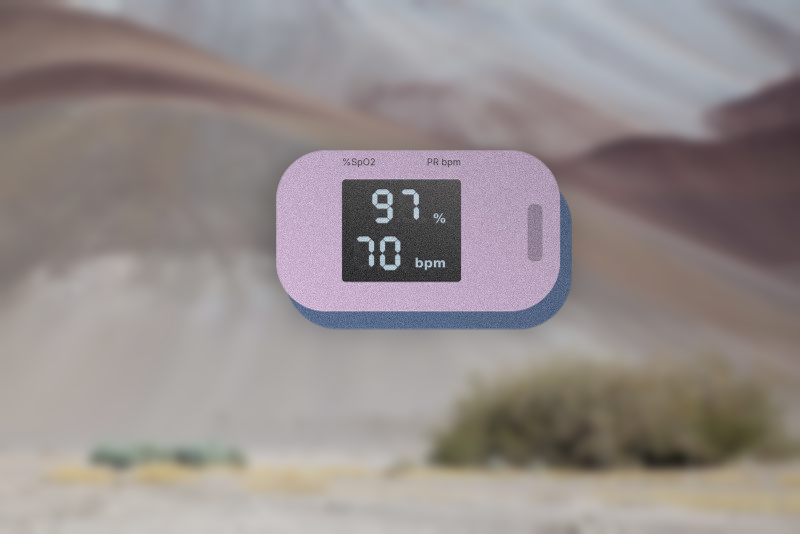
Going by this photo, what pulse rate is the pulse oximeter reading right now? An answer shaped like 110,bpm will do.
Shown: 70,bpm
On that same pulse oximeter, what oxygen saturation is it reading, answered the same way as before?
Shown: 97,%
